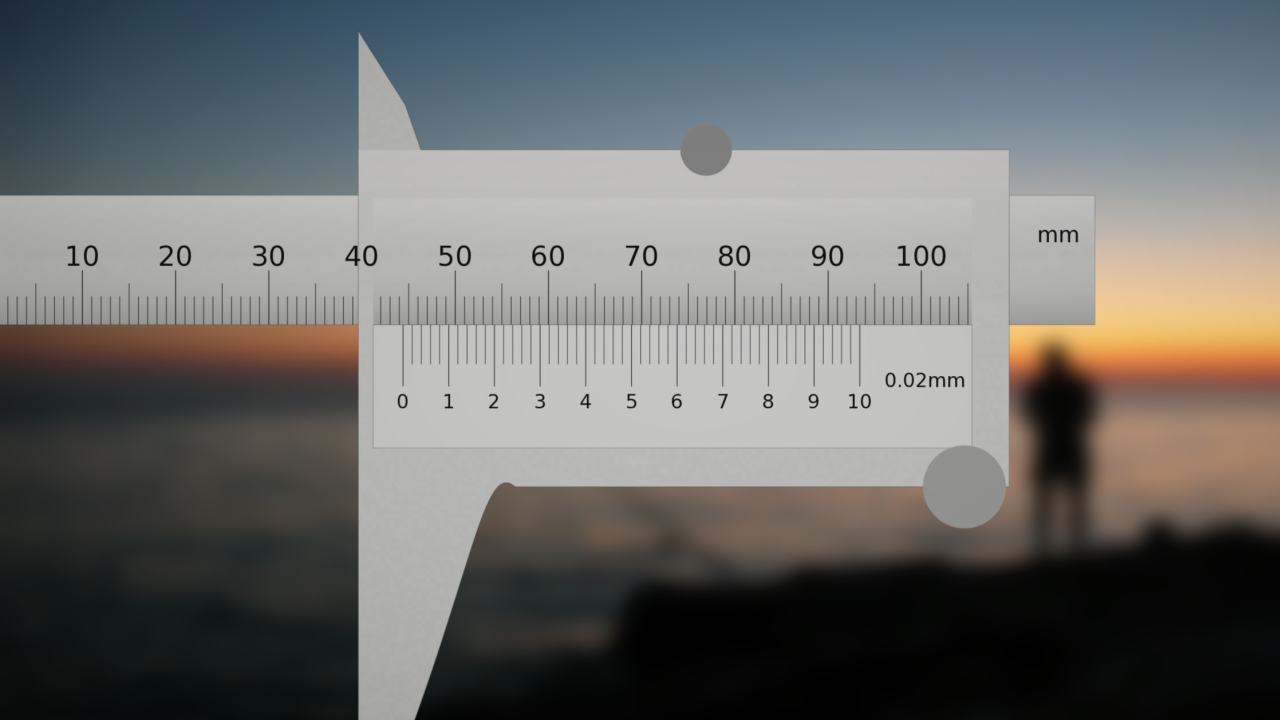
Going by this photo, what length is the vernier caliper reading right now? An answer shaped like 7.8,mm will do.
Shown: 44.4,mm
